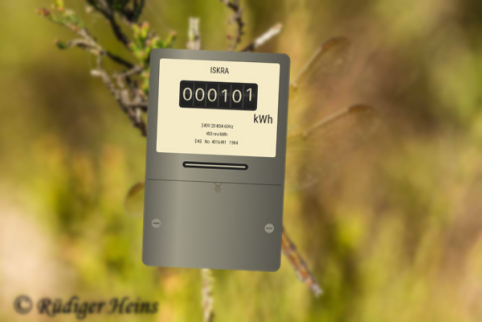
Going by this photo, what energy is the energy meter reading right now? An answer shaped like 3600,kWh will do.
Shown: 101,kWh
